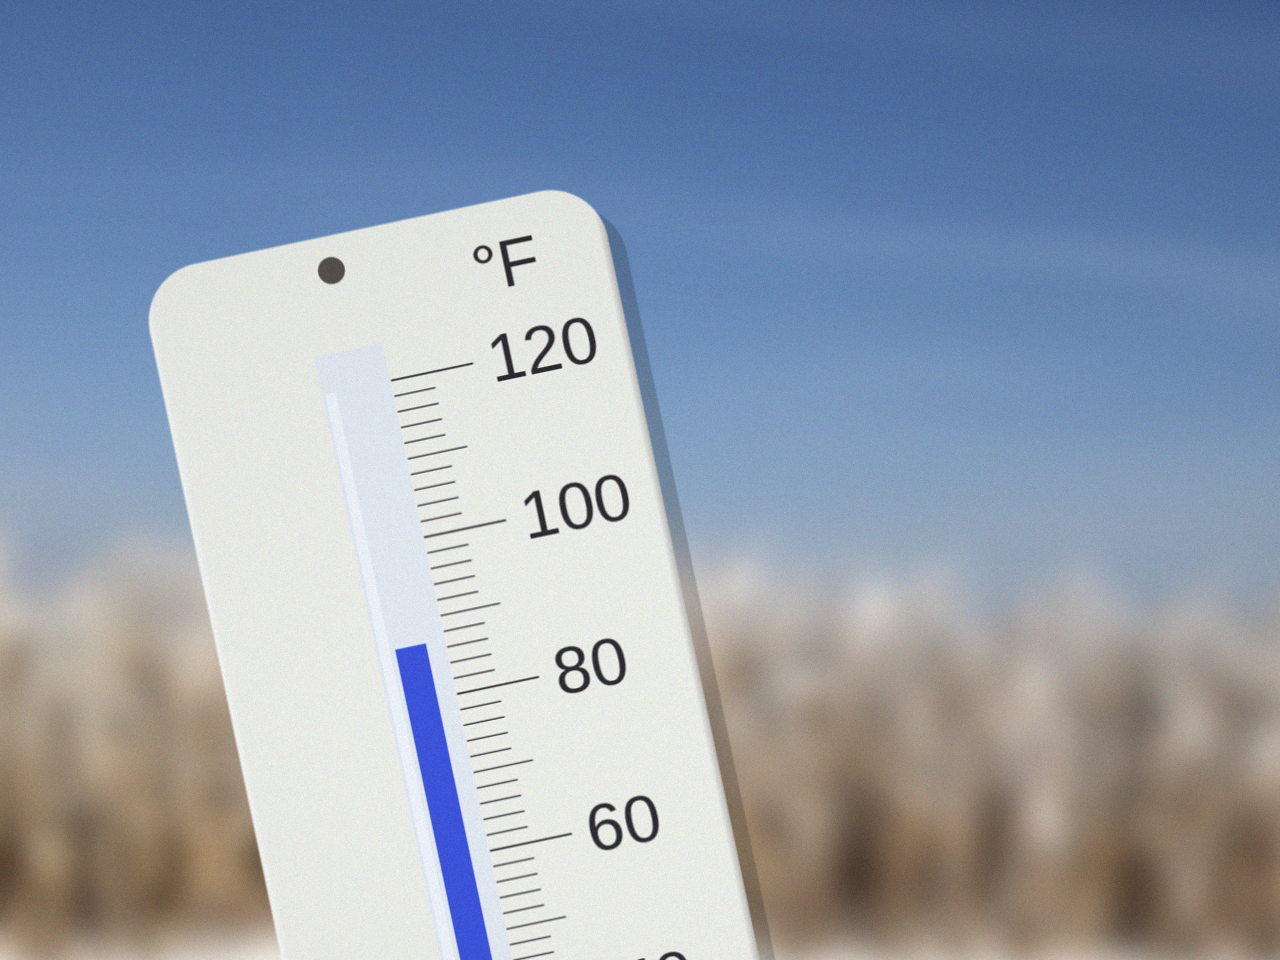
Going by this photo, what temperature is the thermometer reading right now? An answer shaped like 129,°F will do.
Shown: 87,°F
